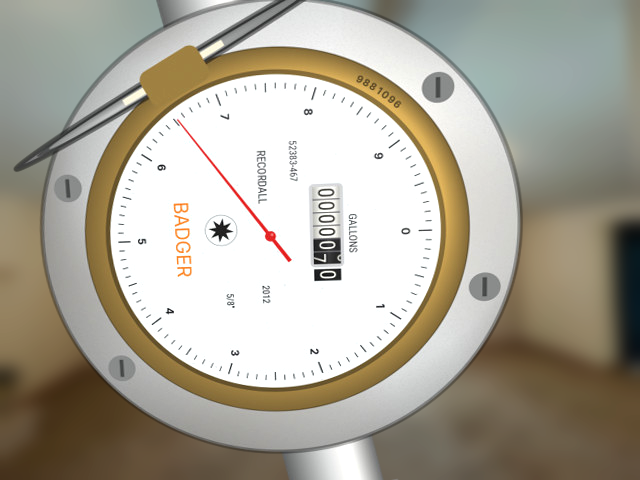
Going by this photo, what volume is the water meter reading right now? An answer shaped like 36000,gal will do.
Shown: 66.5,gal
